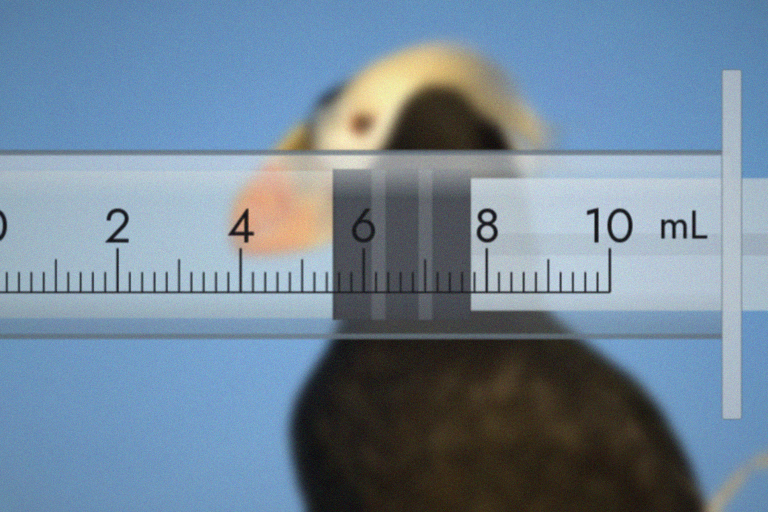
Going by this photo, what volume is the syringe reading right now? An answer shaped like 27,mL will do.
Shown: 5.5,mL
